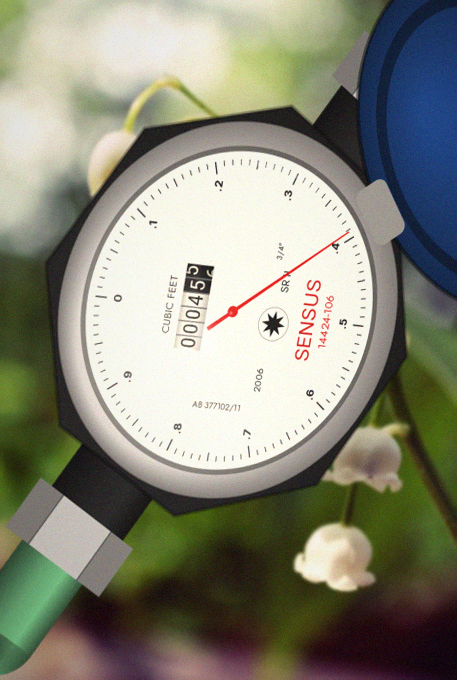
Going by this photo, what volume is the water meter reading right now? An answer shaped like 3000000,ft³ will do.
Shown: 455.39,ft³
